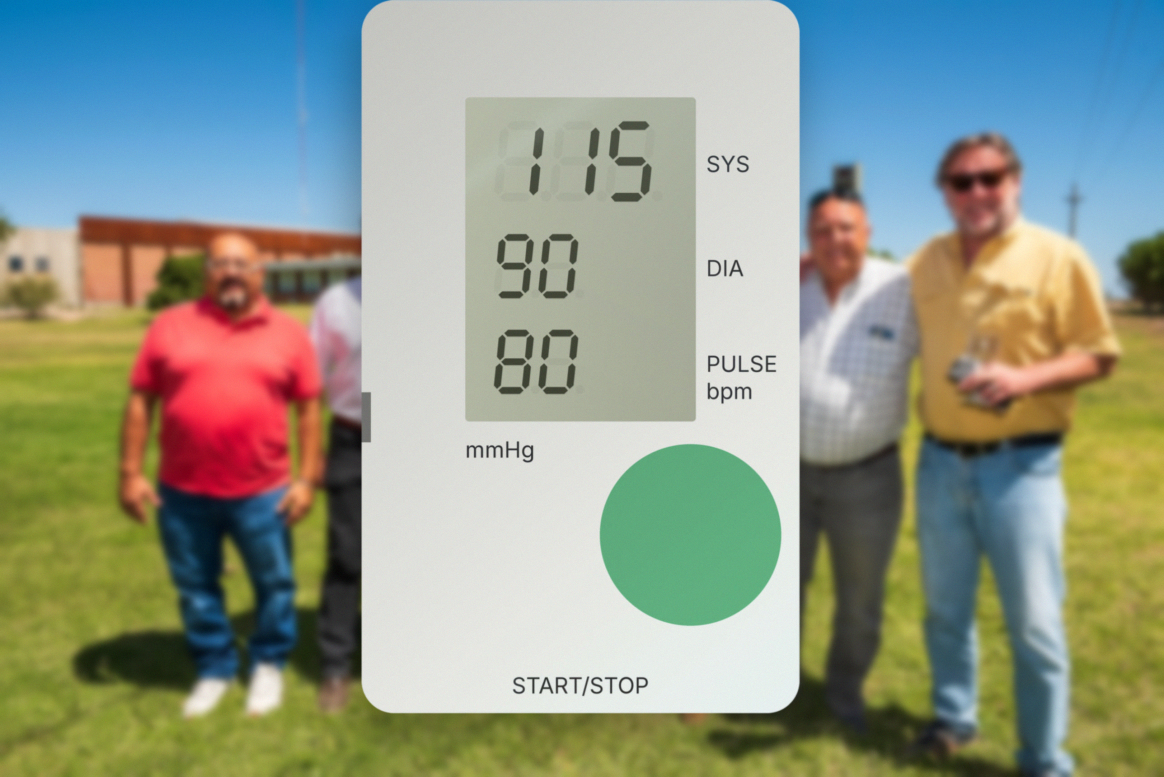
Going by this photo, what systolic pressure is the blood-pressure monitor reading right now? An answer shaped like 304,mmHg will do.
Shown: 115,mmHg
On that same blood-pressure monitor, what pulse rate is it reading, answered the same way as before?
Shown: 80,bpm
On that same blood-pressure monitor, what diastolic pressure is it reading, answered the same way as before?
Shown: 90,mmHg
